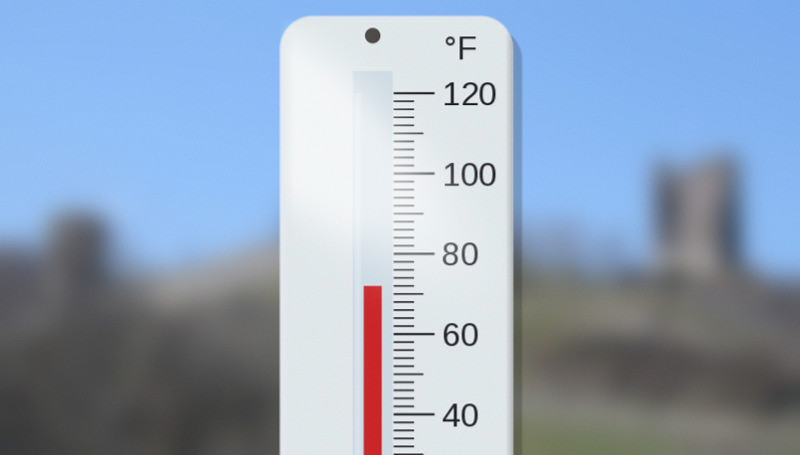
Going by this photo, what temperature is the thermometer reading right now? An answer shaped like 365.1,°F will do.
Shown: 72,°F
